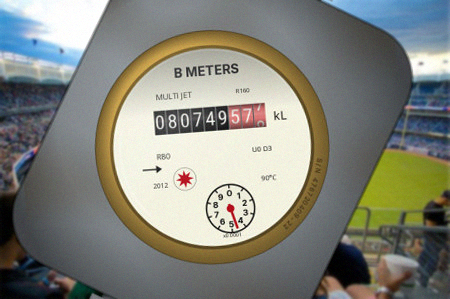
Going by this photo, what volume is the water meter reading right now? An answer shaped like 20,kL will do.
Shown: 80749.5774,kL
